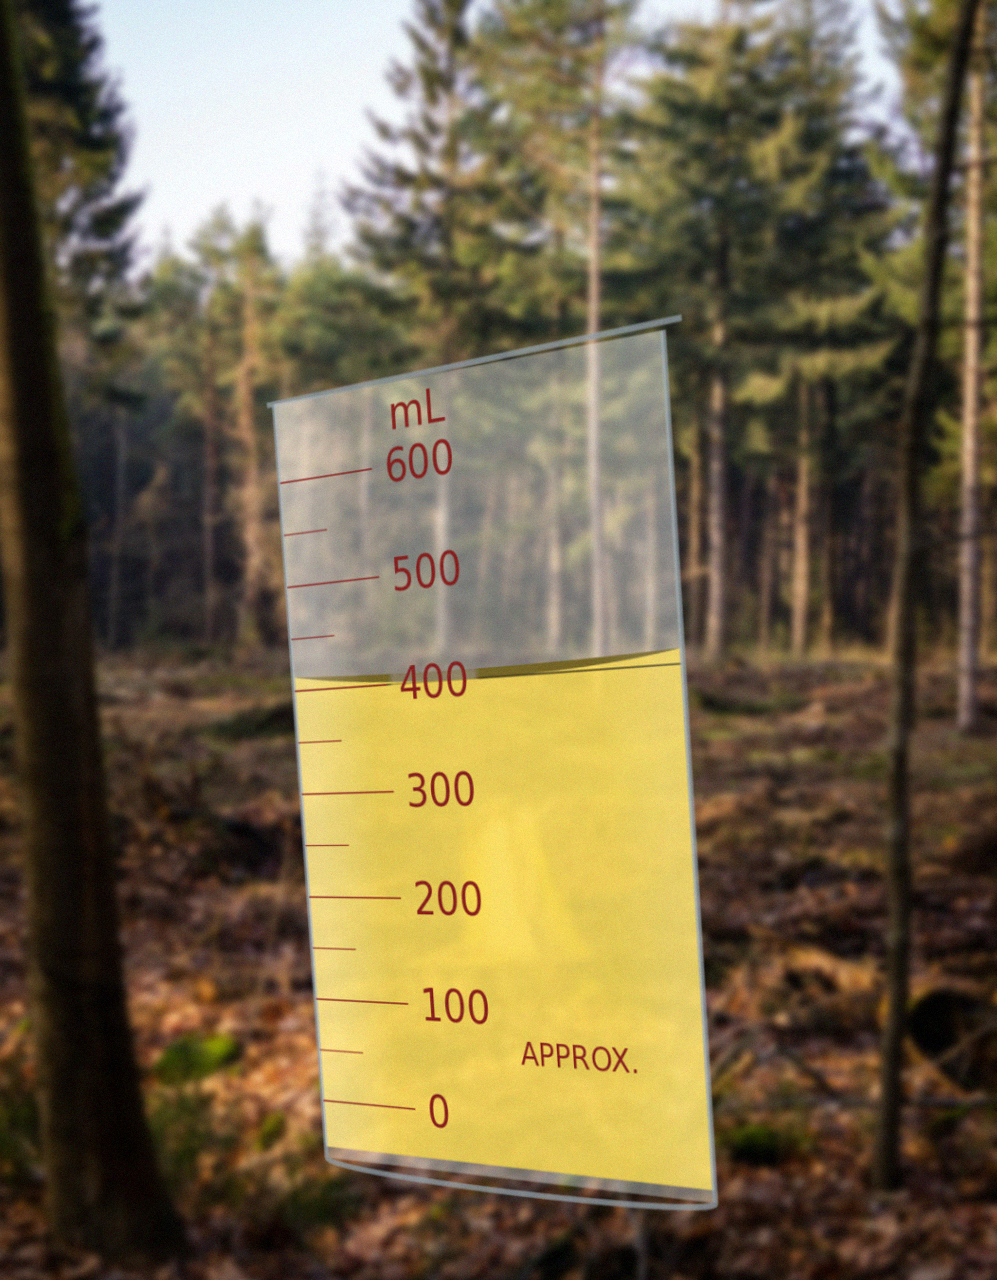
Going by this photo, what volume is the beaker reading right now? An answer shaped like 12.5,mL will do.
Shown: 400,mL
